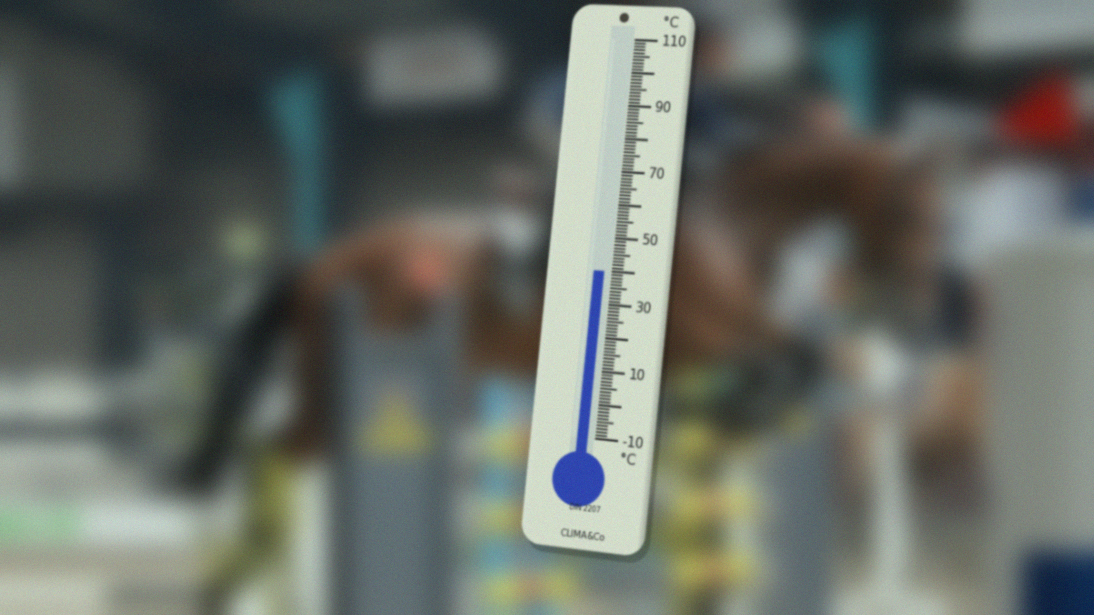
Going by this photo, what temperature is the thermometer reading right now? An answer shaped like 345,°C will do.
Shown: 40,°C
